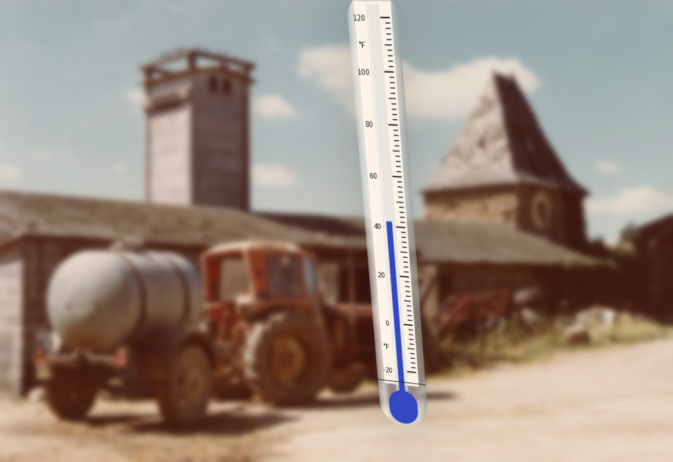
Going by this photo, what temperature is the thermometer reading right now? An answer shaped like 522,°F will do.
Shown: 42,°F
